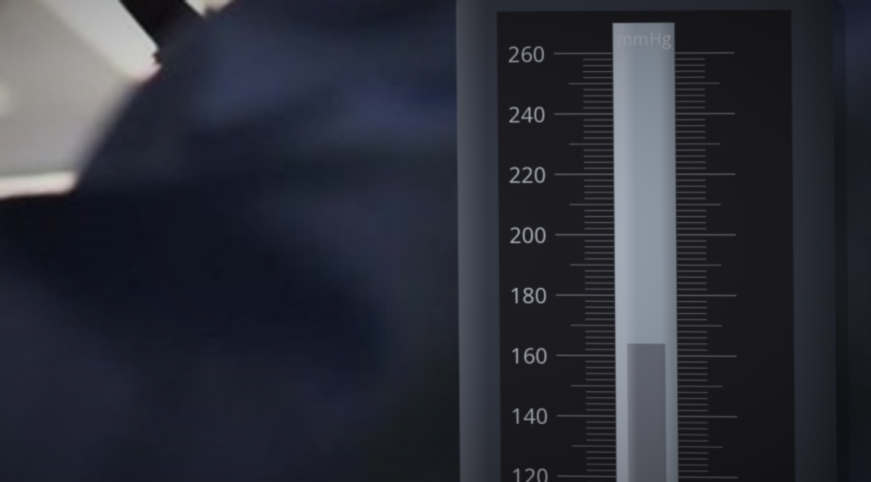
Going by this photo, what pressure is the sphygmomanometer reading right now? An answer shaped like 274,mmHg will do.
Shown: 164,mmHg
